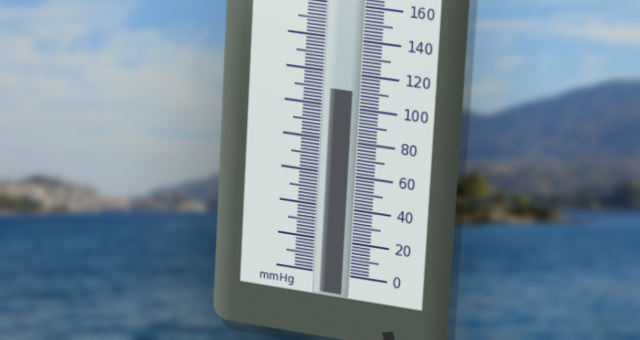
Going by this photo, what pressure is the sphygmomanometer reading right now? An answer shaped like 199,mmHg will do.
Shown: 110,mmHg
